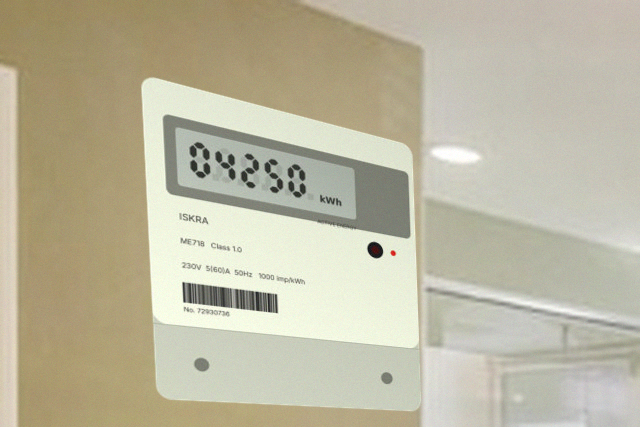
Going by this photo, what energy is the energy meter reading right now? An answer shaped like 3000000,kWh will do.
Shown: 4250,kWh
